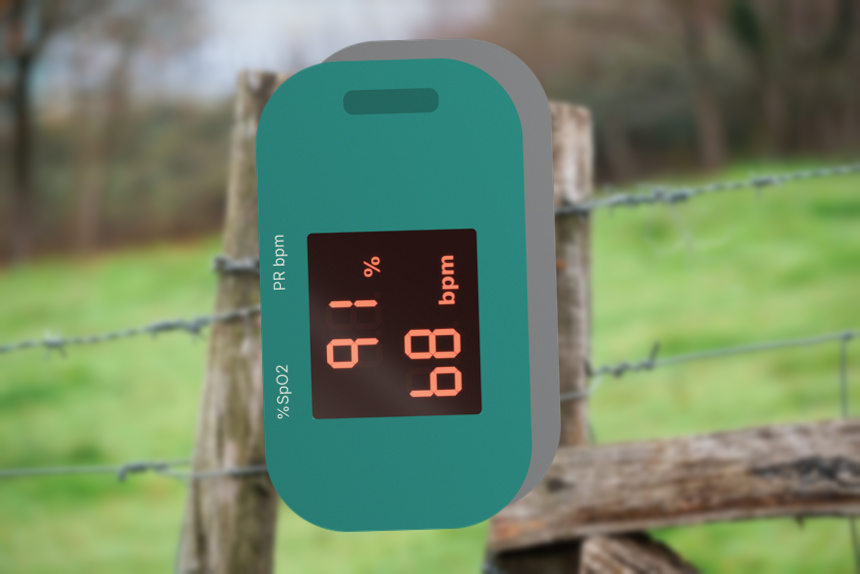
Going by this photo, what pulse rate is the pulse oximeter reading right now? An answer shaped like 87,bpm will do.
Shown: 68,bpm
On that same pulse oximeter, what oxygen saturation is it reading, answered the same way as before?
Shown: 91,%
